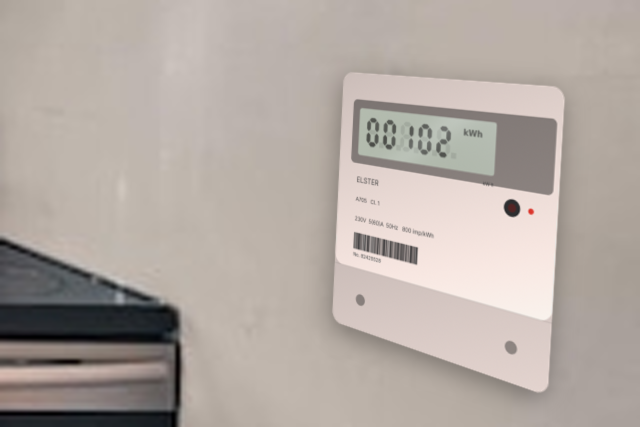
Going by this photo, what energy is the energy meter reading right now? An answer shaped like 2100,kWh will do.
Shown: 102,kWh
